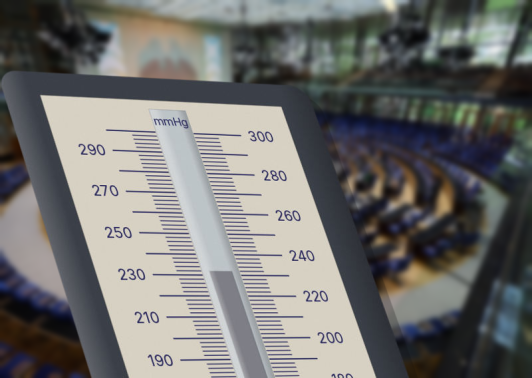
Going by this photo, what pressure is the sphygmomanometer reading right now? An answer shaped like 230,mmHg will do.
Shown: 232,mmHg
